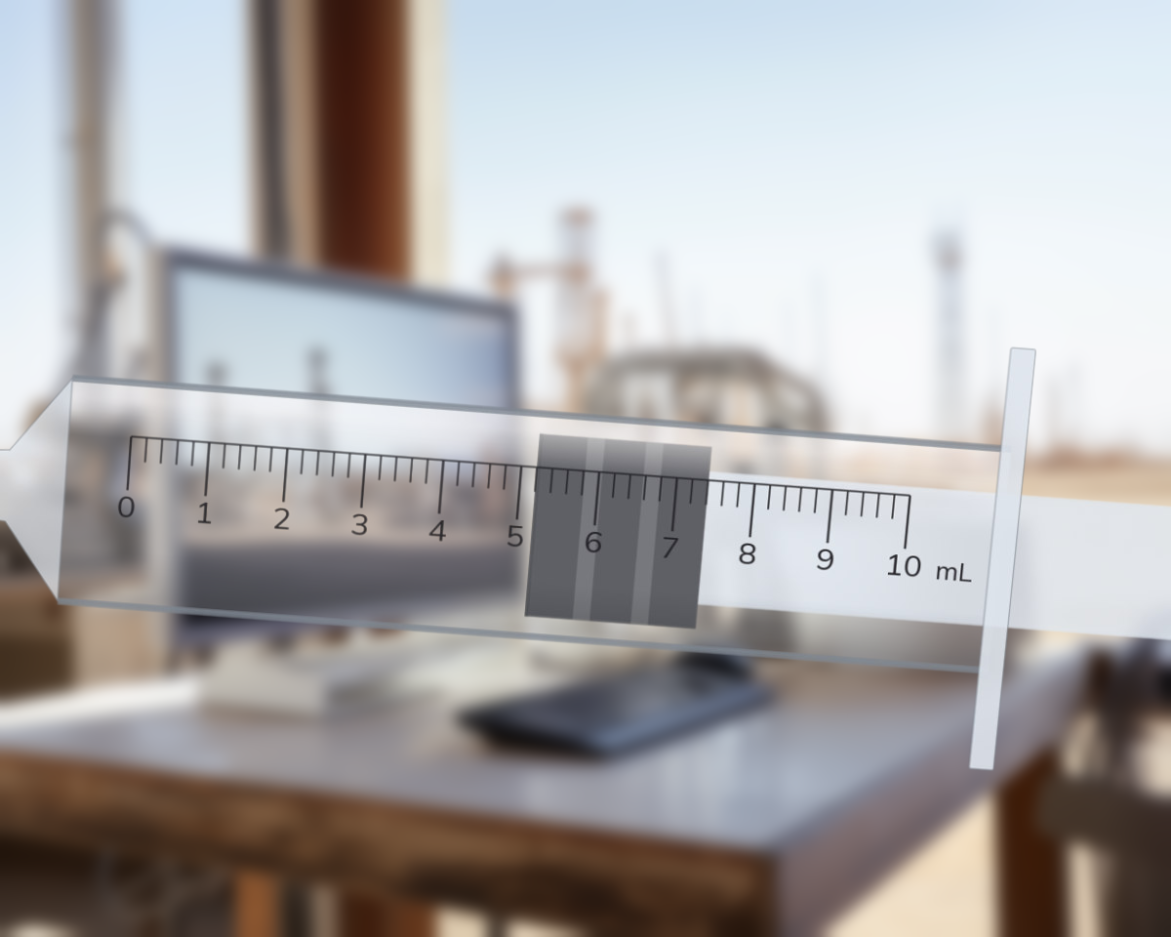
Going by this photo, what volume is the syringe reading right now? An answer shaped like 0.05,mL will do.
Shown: 5.2,mL
